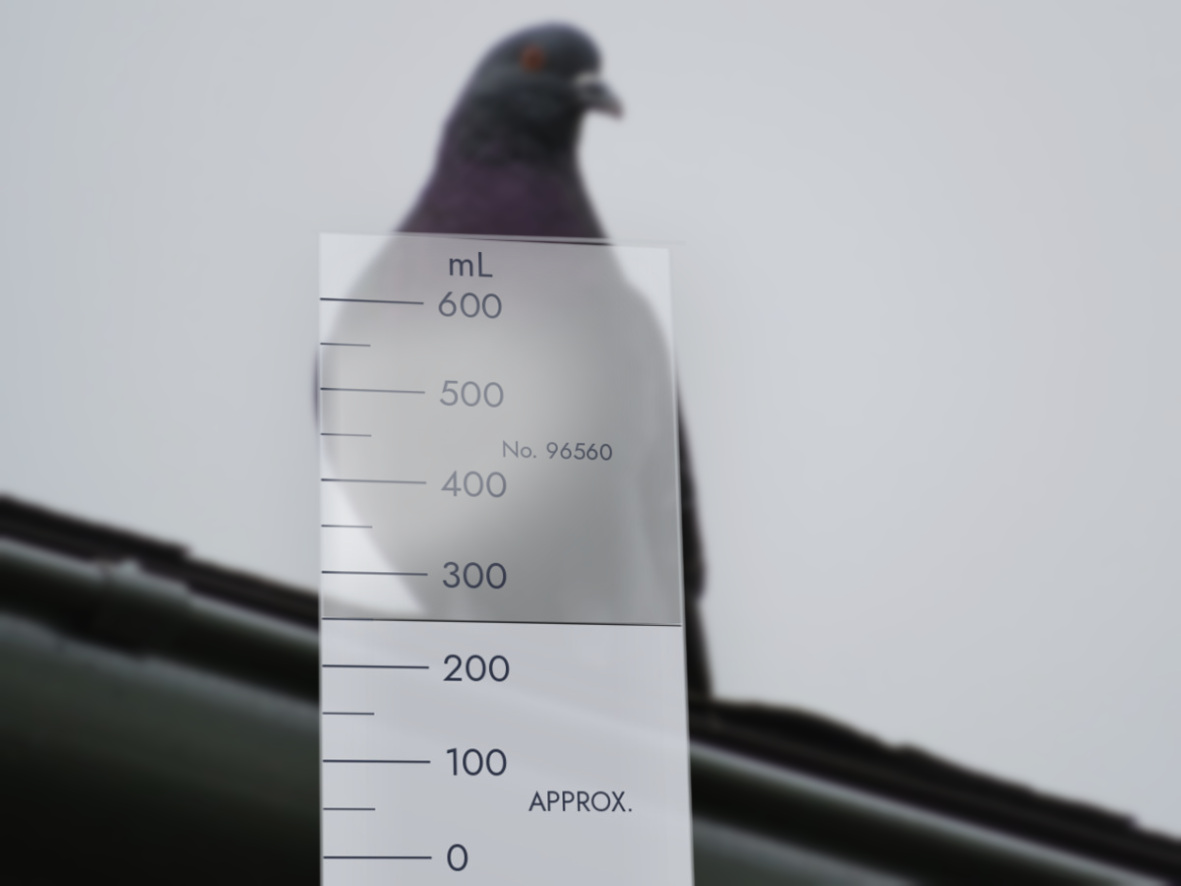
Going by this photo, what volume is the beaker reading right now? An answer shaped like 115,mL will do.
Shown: 250,mL
